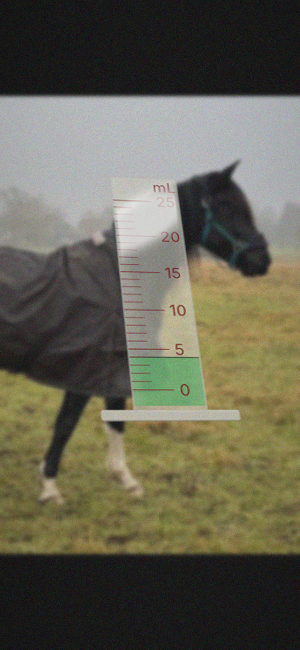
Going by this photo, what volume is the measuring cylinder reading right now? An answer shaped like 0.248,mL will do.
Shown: 4,mL
